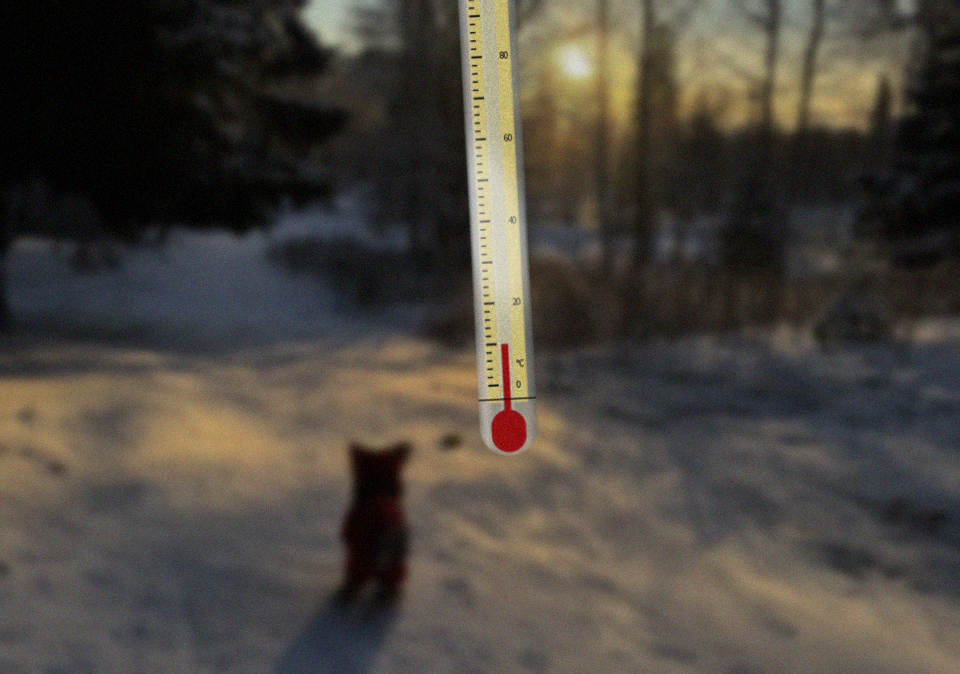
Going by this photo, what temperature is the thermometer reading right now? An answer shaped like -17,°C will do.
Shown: 10,°C
